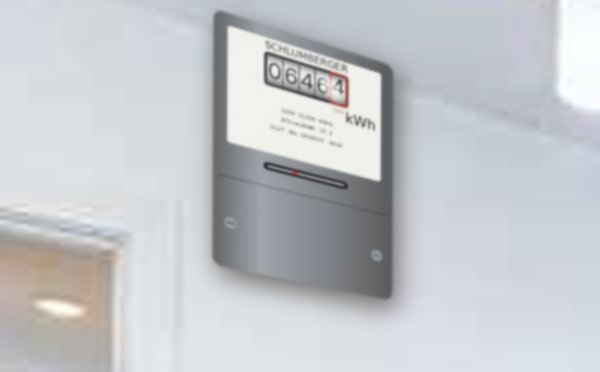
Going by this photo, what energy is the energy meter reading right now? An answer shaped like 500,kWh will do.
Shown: 646.4,kWh
